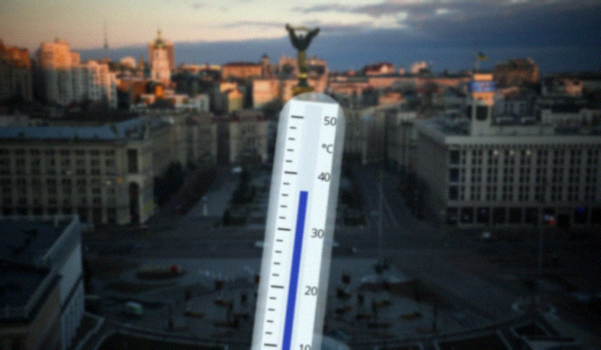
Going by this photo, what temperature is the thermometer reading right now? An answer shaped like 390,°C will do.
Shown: 37,°C
